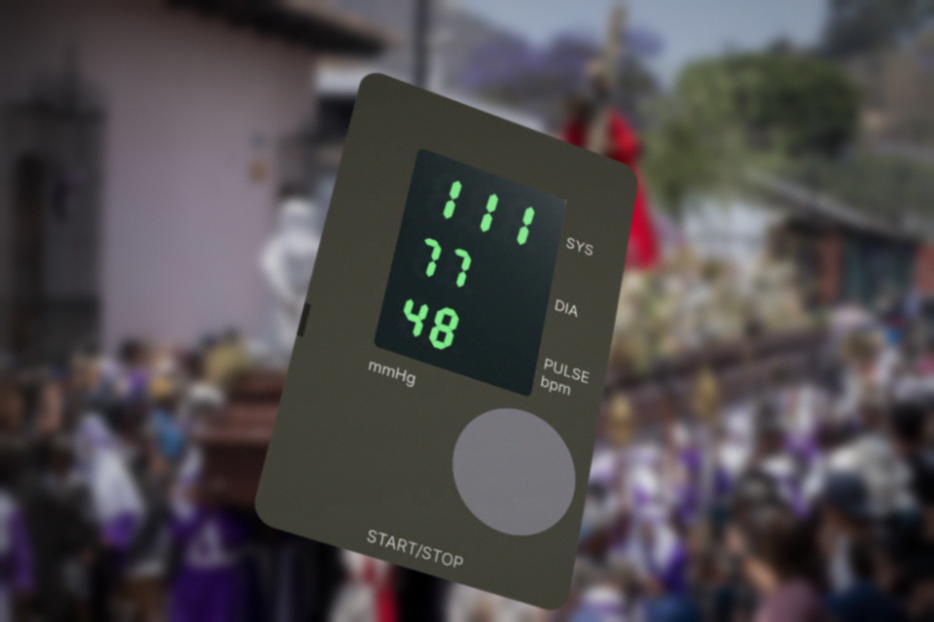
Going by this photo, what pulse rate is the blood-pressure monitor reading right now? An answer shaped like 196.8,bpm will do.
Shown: 48,bpm
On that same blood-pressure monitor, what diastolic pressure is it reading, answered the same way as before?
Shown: 77,mmHg
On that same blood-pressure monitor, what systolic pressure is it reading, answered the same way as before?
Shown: 111,mmHg
